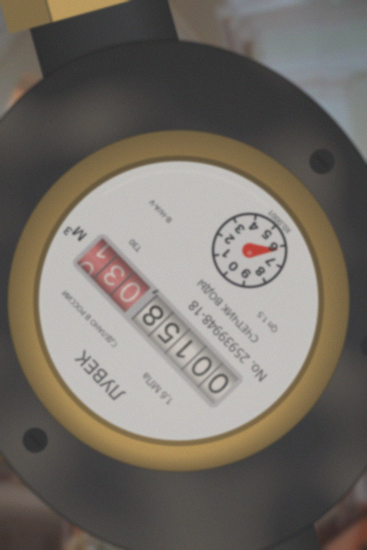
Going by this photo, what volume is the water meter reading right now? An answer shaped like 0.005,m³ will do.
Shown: 158.0306,m³
